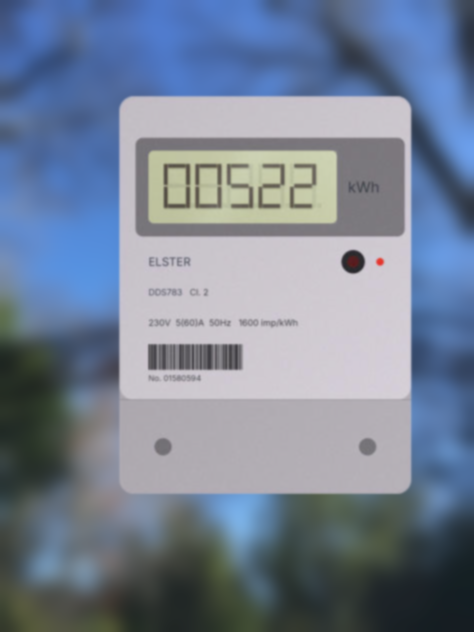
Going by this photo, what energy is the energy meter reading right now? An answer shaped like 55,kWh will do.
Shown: 522,kWh
